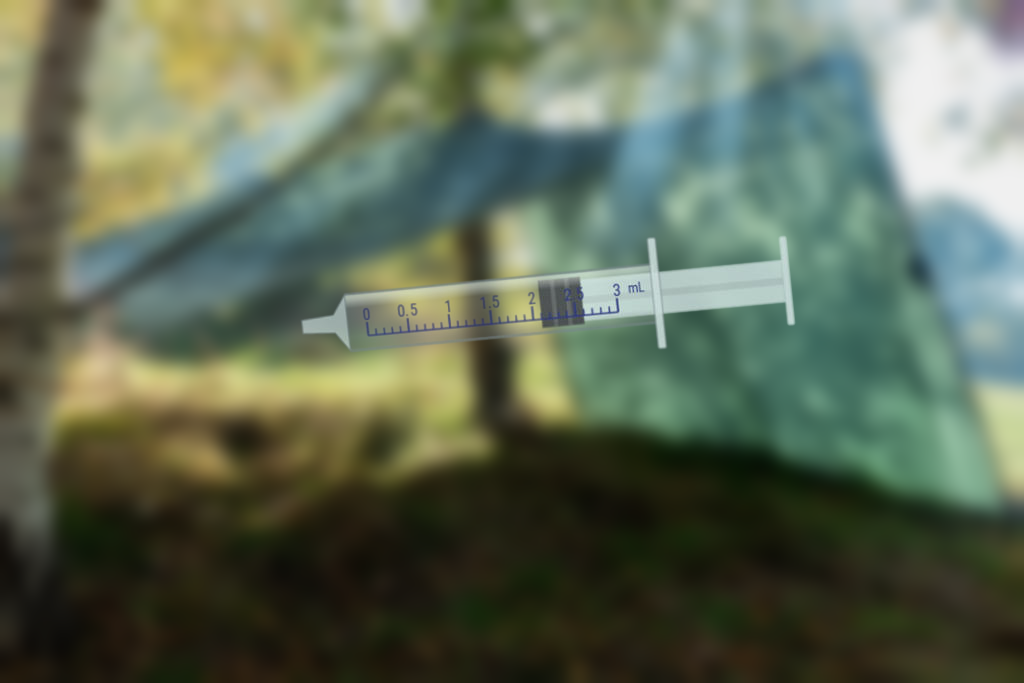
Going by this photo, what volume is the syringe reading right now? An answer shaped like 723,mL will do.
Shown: 2.1,mL
